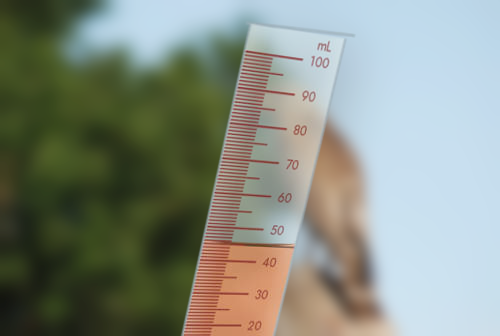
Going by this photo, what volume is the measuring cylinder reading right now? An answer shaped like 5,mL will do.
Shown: 45,mL
